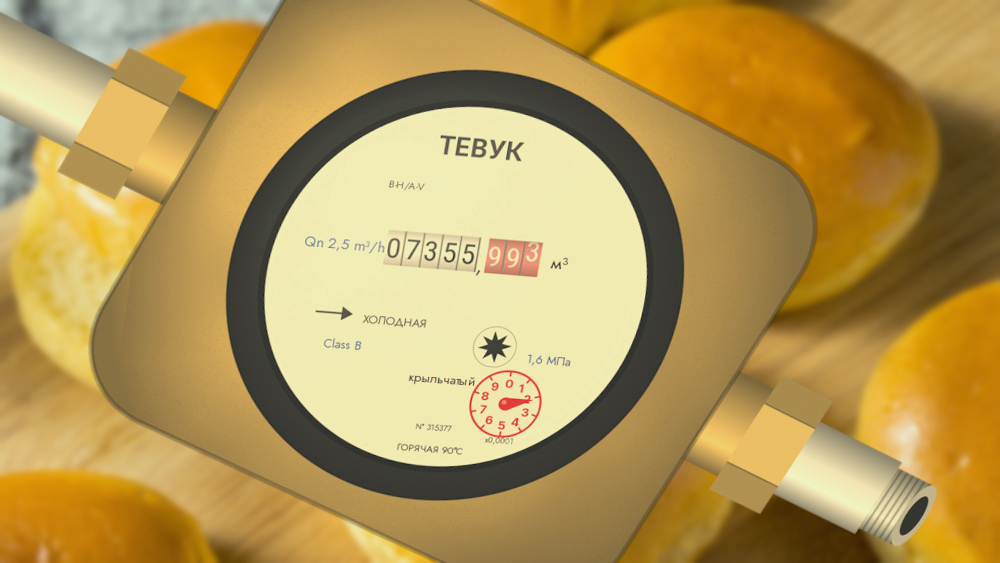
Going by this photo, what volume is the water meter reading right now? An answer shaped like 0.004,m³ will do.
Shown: 7355.9932,m³
